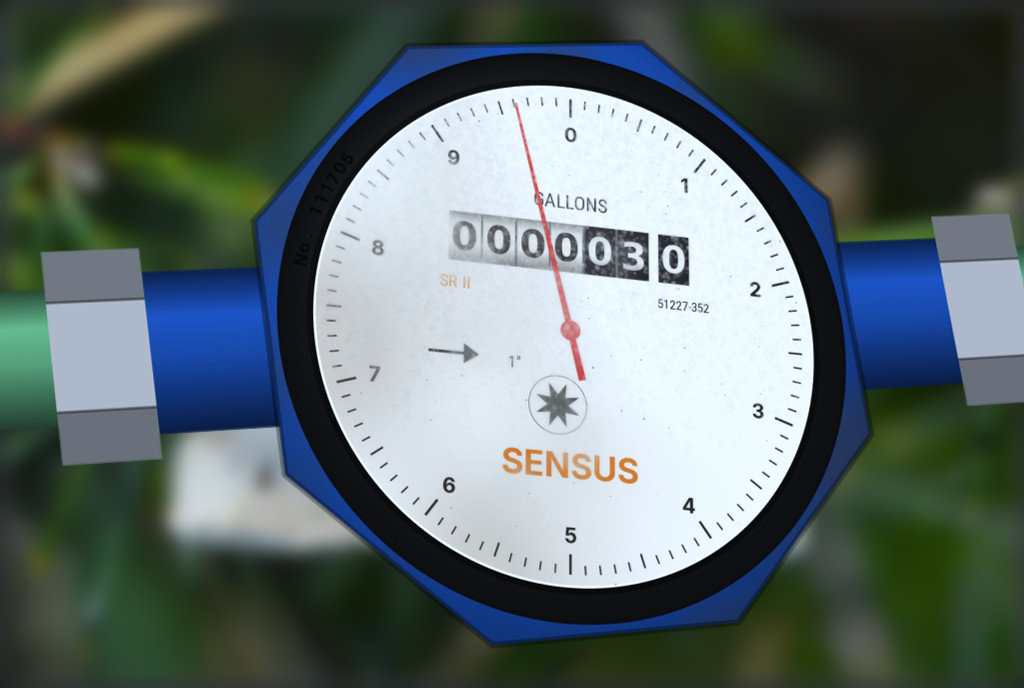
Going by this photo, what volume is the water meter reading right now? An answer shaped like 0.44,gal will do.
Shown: 29.6,gal
